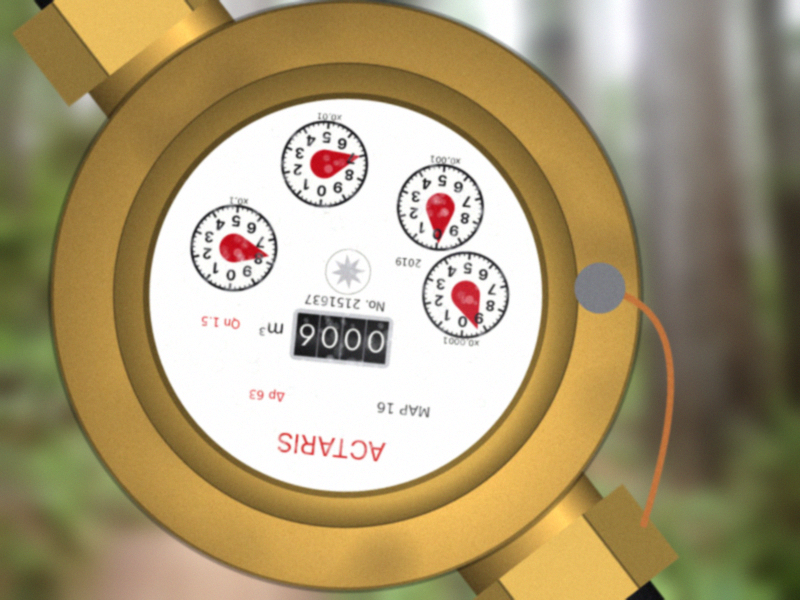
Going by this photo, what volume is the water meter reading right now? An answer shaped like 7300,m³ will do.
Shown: 6.7699,m³
